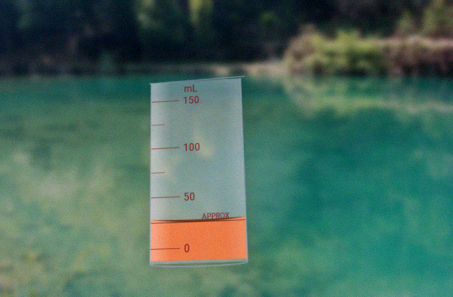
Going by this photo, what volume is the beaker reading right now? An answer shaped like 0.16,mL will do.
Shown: 25,mL
